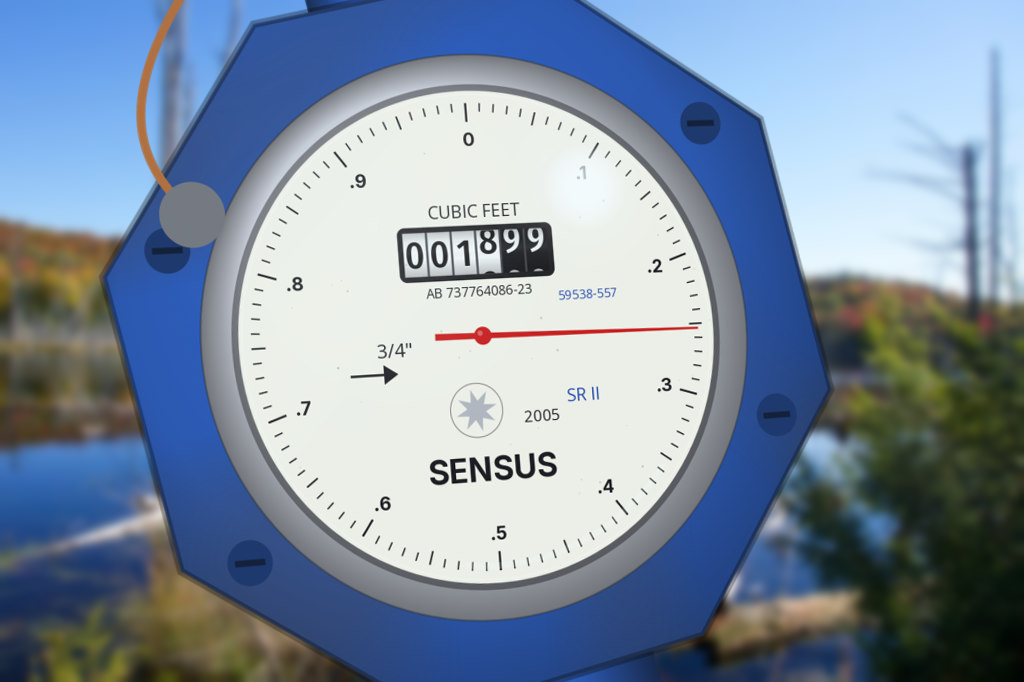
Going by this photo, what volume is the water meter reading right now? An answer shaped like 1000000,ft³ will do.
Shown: 1899.25,ft³
